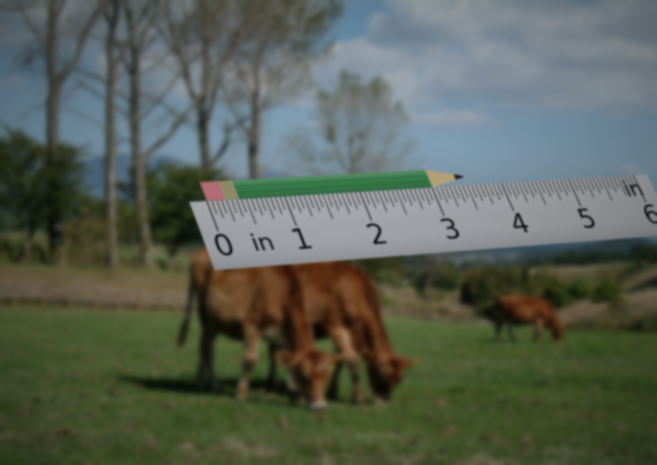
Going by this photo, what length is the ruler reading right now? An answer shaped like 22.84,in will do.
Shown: 3.5,in
